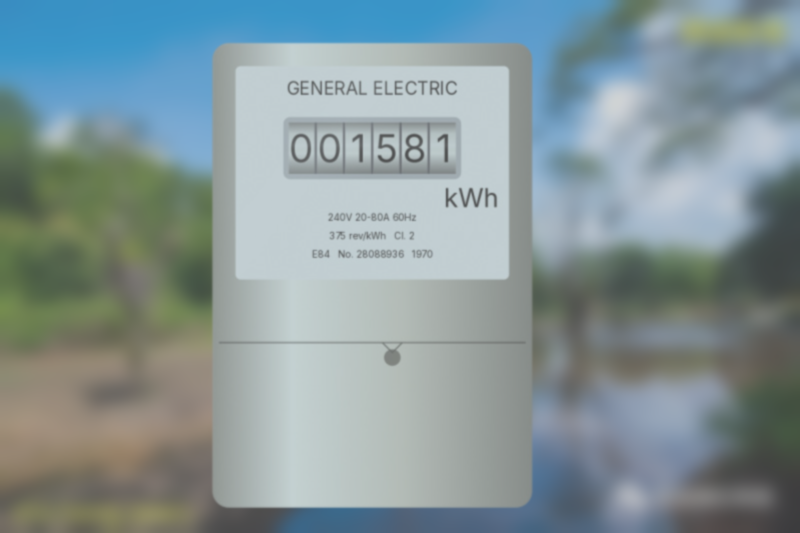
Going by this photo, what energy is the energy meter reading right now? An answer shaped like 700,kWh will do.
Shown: 1581,kWh
